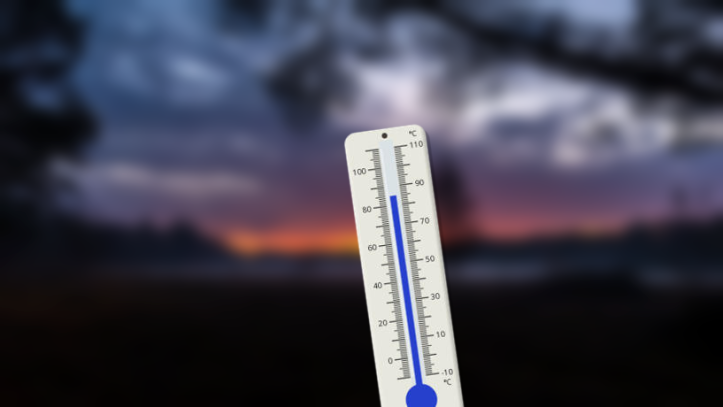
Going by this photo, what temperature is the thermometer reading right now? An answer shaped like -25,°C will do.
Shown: 85,°C
